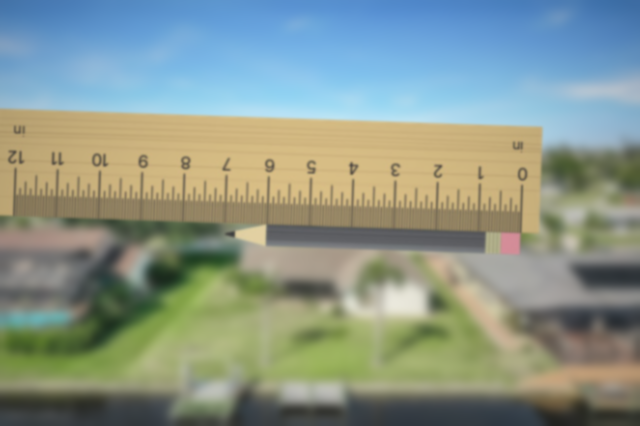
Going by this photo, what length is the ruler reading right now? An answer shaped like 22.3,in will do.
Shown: 7,in
